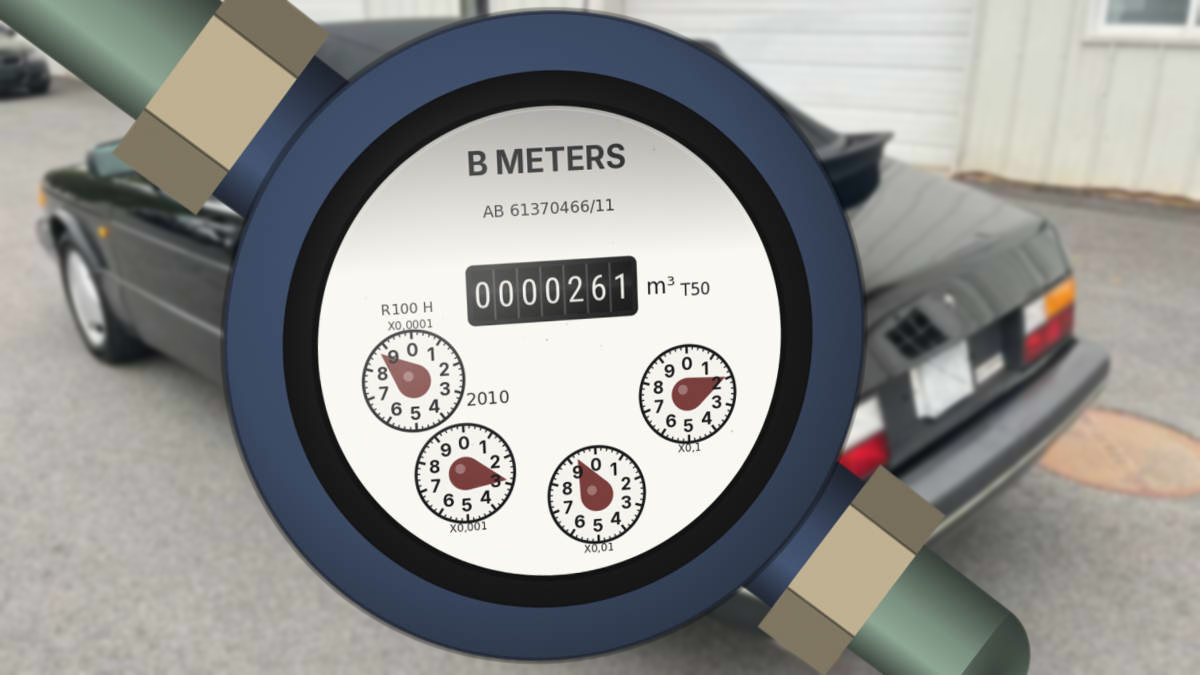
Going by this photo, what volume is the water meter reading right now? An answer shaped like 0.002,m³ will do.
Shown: 261.1928,m³
